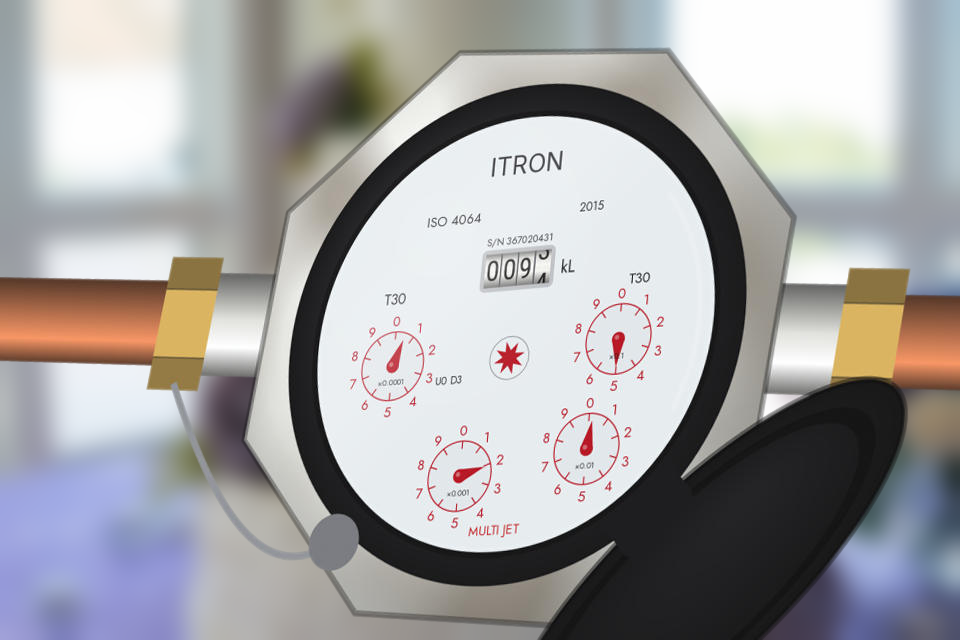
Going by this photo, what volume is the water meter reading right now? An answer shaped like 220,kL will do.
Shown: 93.5020,kL
